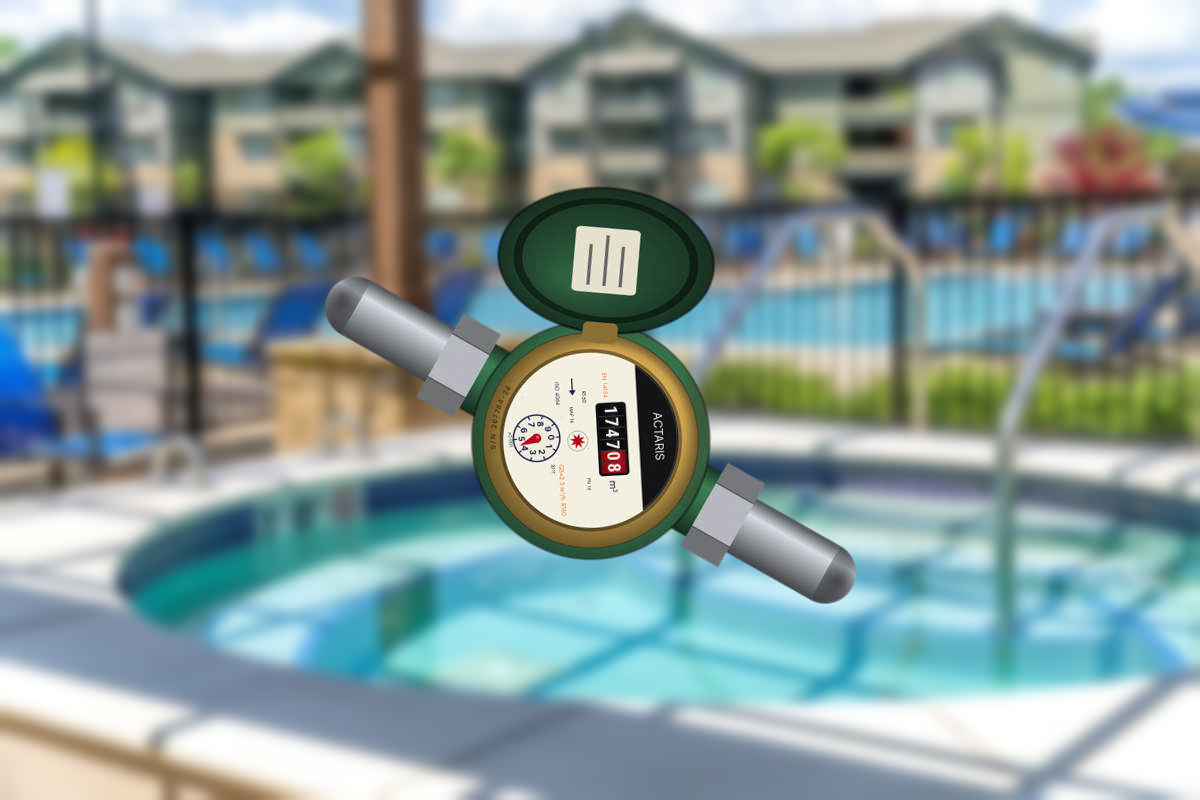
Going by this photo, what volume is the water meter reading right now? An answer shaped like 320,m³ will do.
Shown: 1747.084,m³
